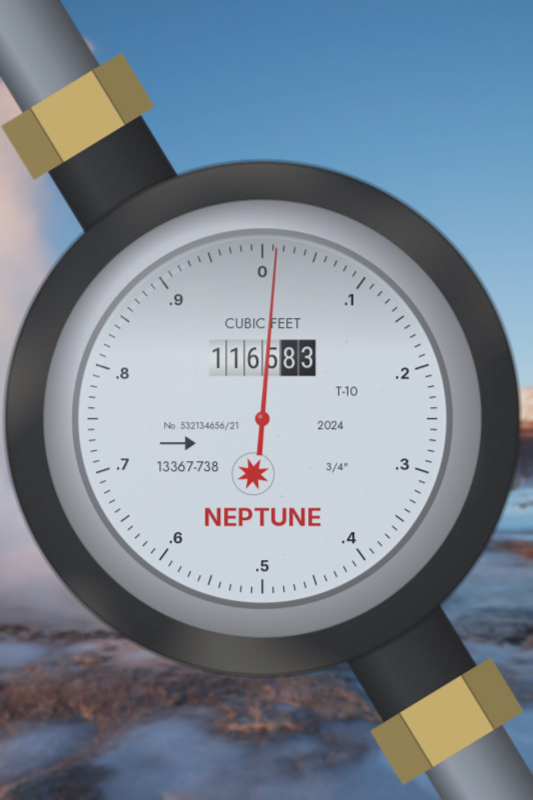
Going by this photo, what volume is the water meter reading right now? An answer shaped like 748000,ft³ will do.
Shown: 116583.01,ft³
